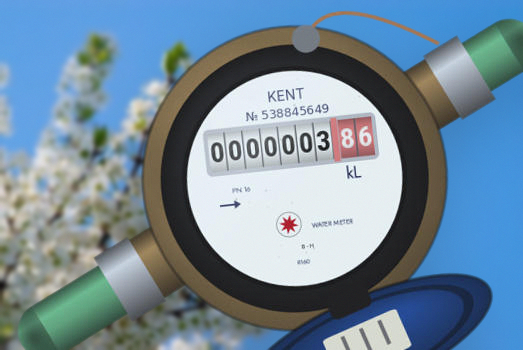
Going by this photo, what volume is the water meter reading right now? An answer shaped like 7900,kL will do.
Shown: 3.86,kL
